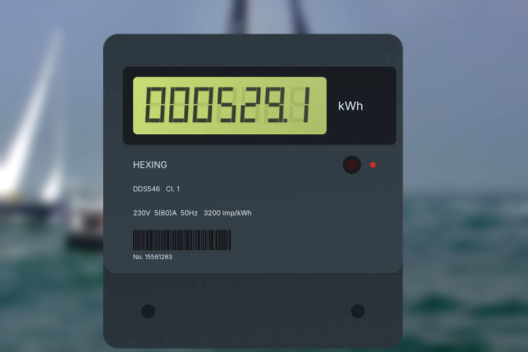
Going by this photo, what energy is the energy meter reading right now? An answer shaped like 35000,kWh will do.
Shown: 529.1,kWh
